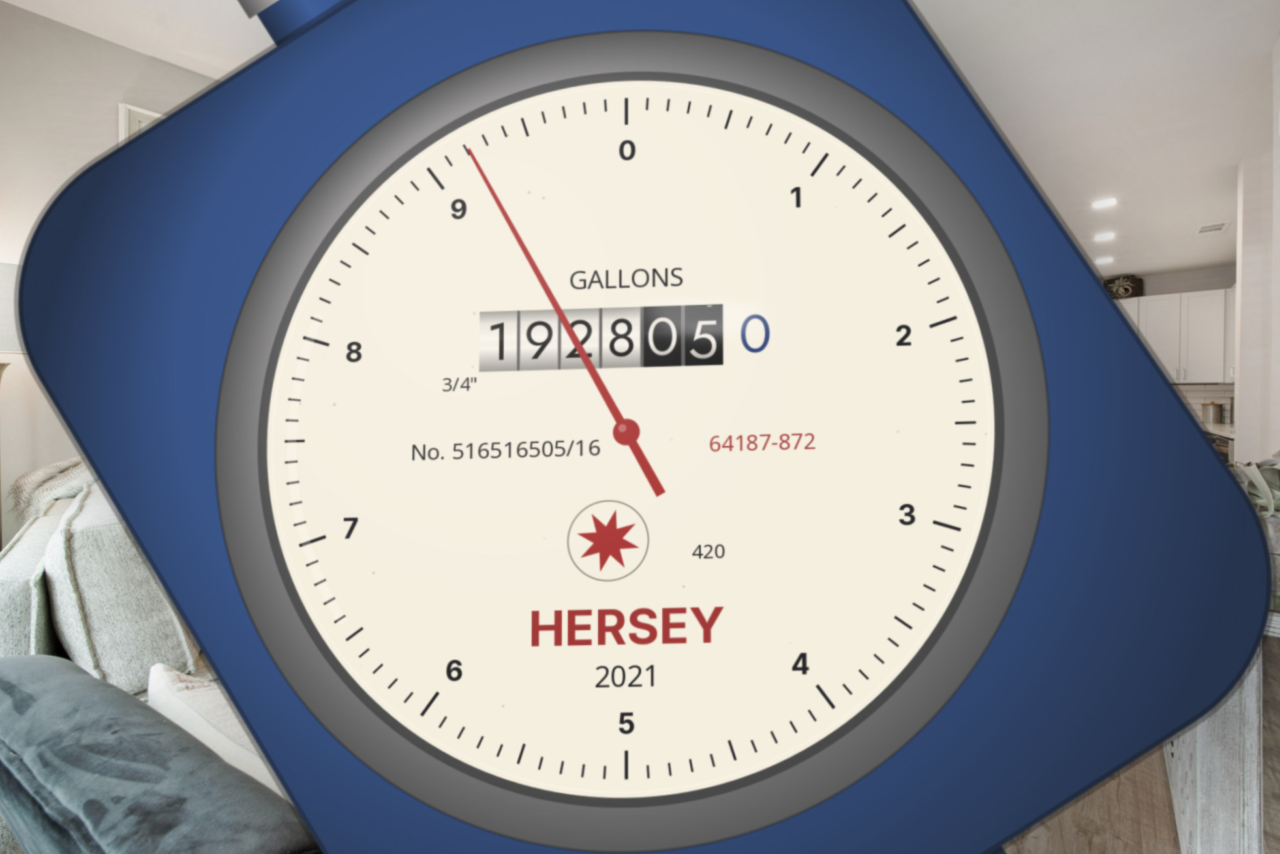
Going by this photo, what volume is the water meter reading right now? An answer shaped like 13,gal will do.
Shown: 1928049.2,gal
